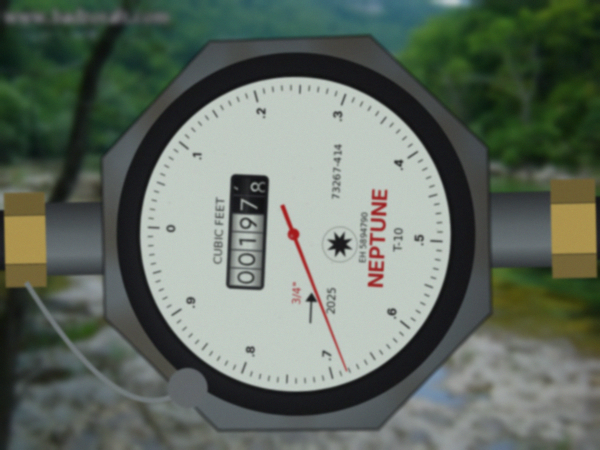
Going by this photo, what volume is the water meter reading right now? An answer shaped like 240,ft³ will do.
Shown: 1977.68,ft³
